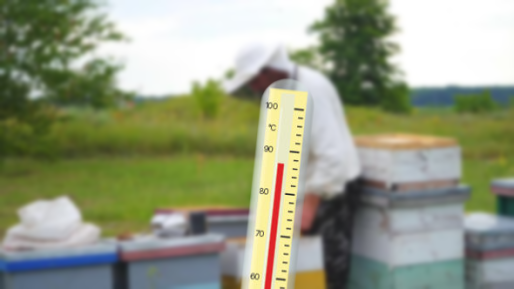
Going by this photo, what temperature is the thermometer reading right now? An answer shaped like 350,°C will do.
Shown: 87,°C
